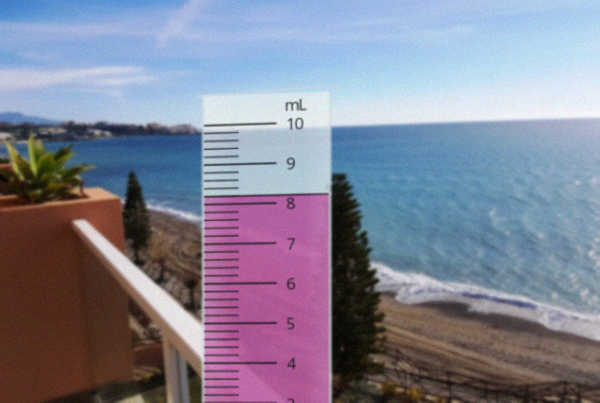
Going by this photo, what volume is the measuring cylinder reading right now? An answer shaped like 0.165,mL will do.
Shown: 8.2,mL
